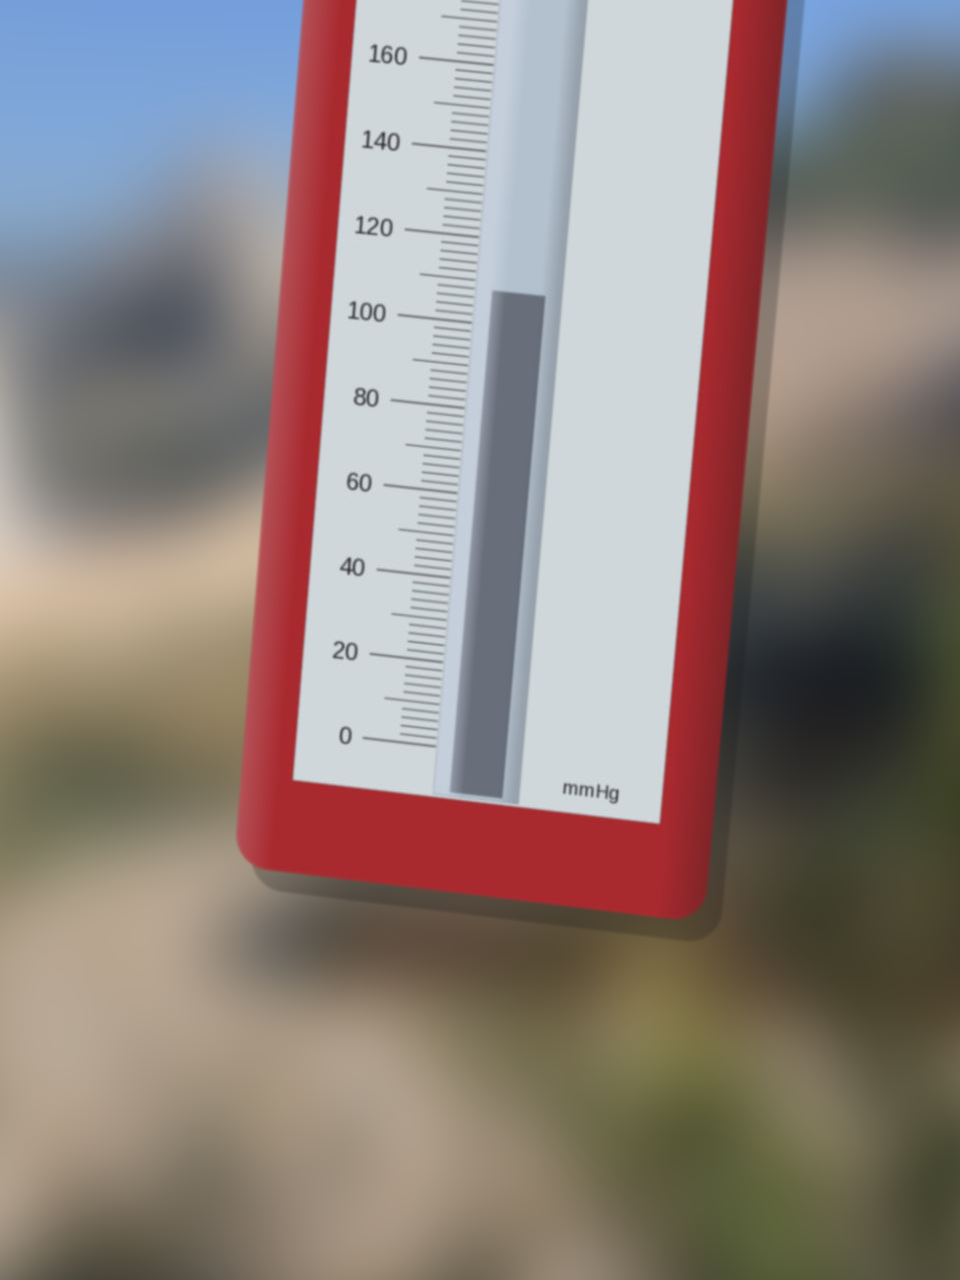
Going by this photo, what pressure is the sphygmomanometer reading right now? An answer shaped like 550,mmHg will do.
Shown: 108,mmHg
